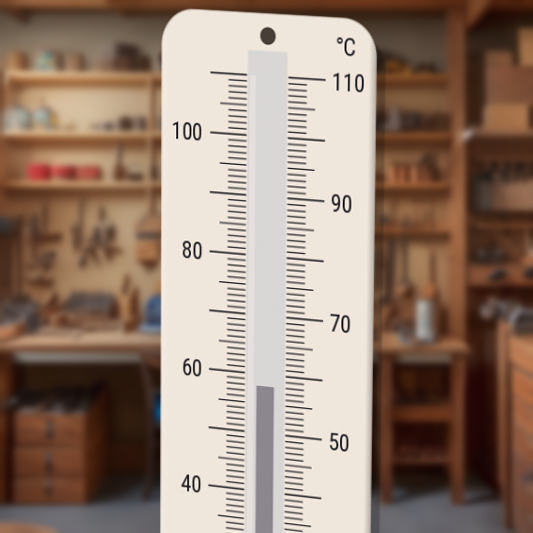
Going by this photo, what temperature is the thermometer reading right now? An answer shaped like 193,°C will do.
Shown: 58,°C
